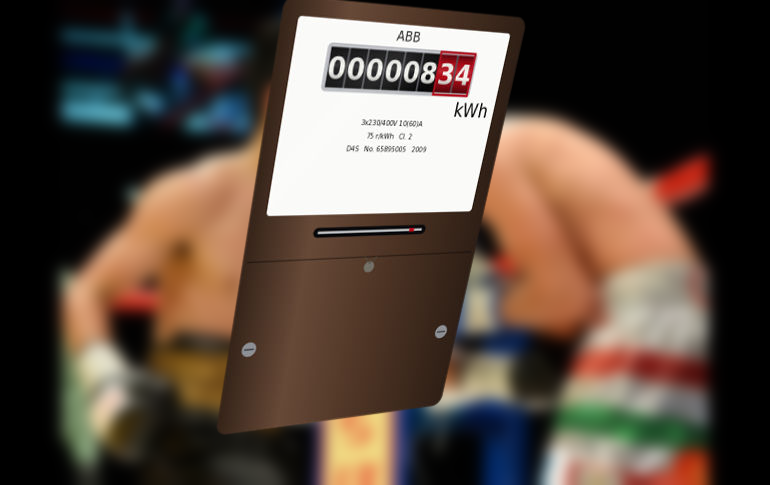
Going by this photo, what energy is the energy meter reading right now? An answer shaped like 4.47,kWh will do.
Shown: 8.34,kWh
